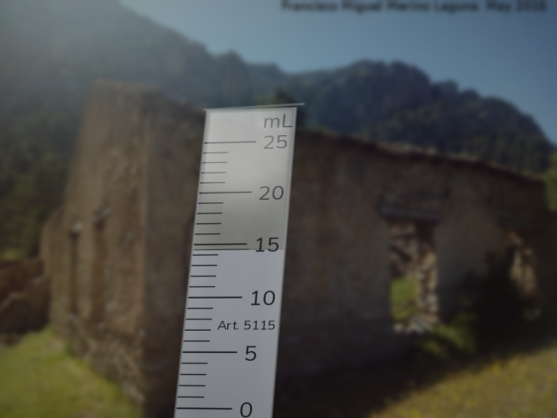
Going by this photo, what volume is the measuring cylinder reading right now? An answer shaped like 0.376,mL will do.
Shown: 14.5,mL
